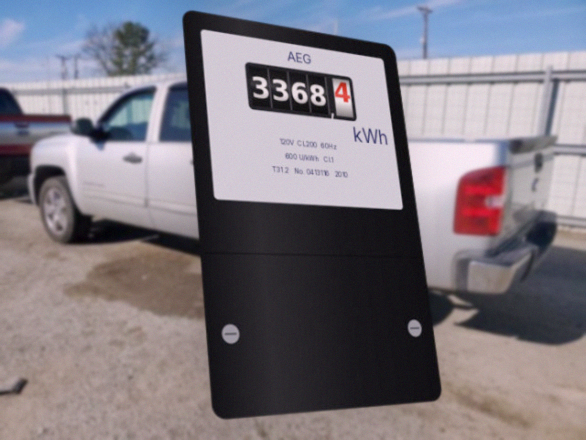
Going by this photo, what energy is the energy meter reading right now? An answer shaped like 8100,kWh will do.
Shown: 3368.4,kWh
